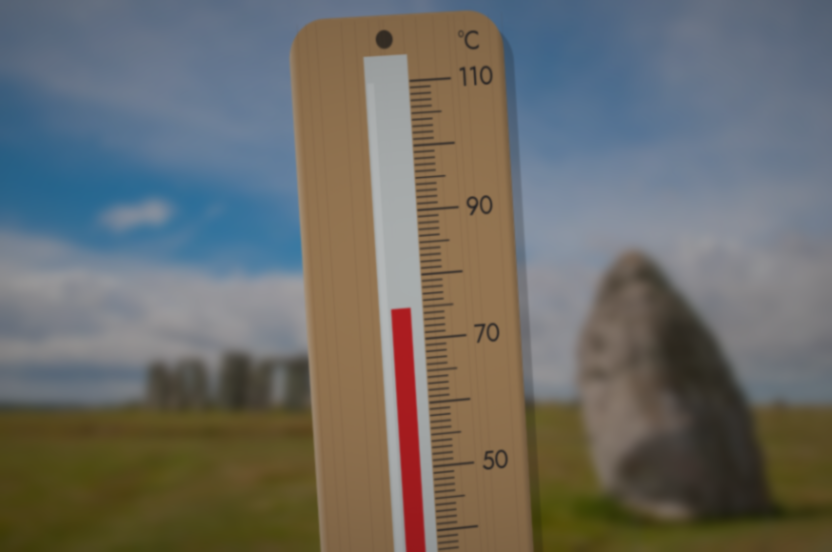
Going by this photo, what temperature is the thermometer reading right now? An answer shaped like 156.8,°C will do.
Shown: 75,°C
